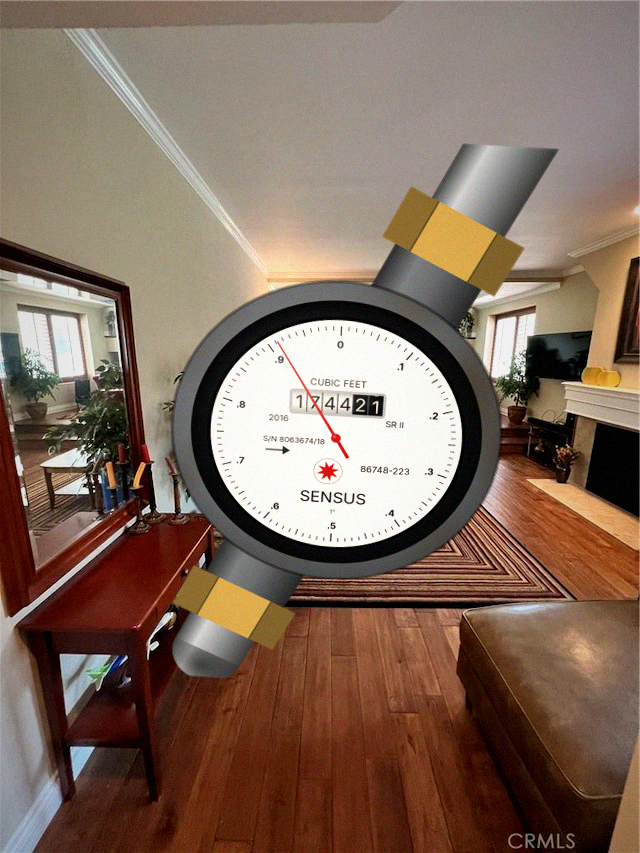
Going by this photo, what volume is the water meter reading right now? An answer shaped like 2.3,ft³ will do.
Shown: 174420.91,ft³
